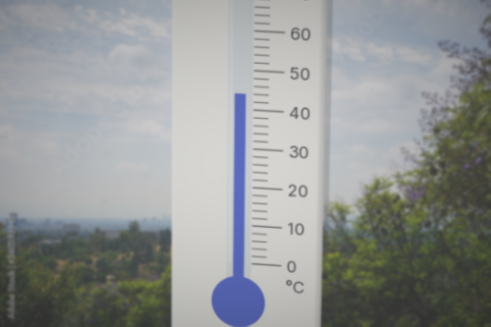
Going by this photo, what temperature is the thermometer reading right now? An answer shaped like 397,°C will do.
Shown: 44,°C
